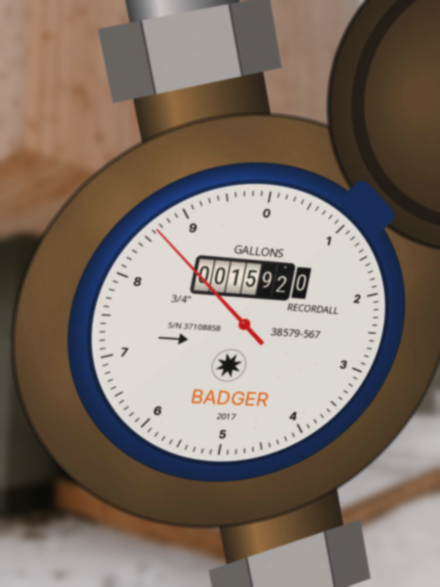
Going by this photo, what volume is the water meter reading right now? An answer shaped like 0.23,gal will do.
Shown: 15918.6,gal
